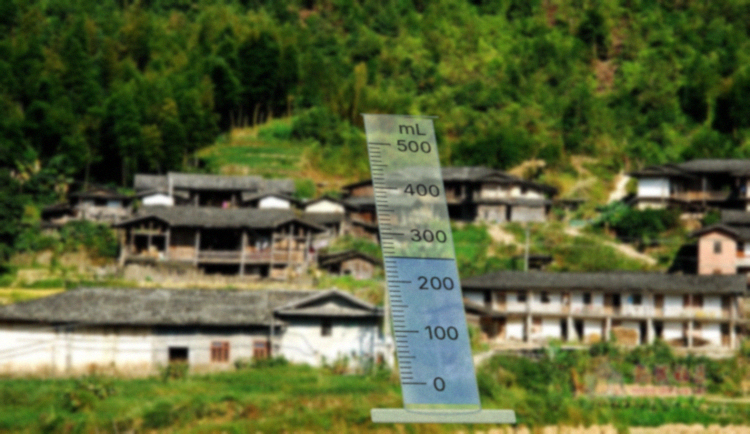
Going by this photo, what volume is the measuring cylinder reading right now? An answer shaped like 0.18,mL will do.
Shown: 250,mL
